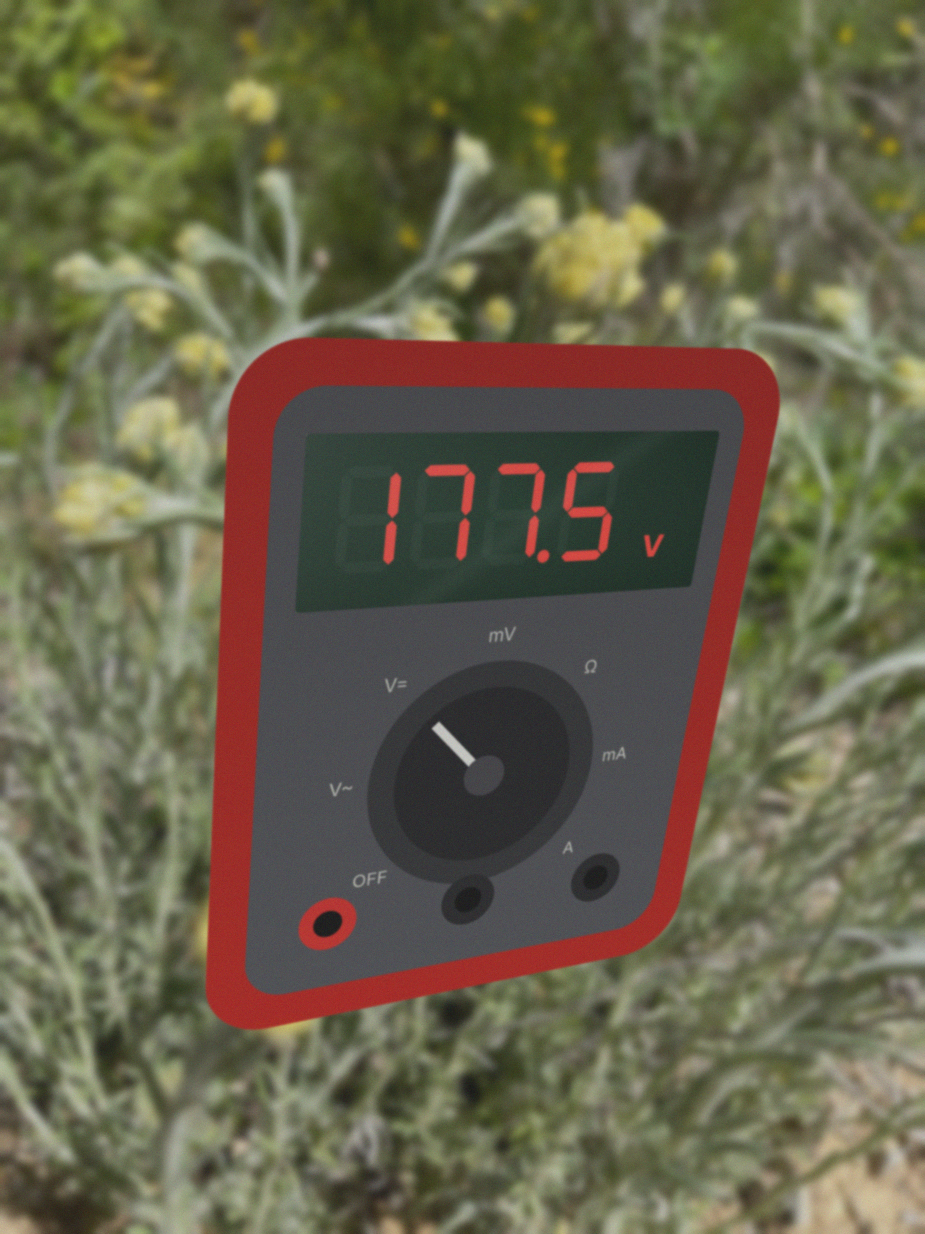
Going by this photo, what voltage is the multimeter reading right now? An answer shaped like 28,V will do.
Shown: 177.5,V
